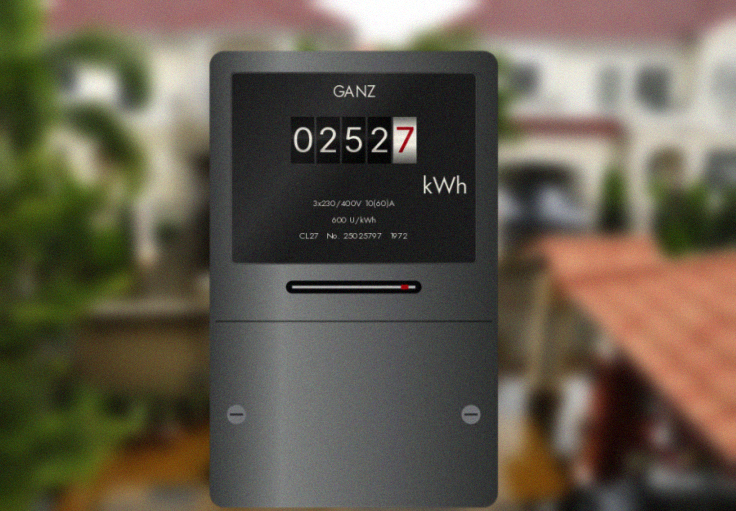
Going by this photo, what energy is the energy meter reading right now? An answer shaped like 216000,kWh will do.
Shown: 252.7,kWh
